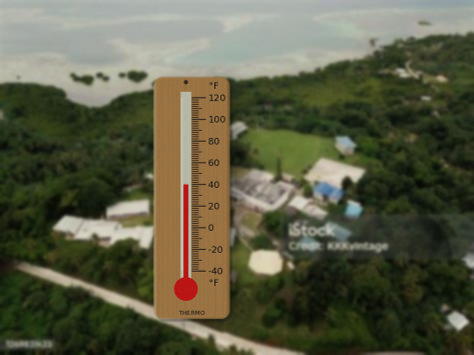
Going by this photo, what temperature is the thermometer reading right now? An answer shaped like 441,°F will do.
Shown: 40,°F
